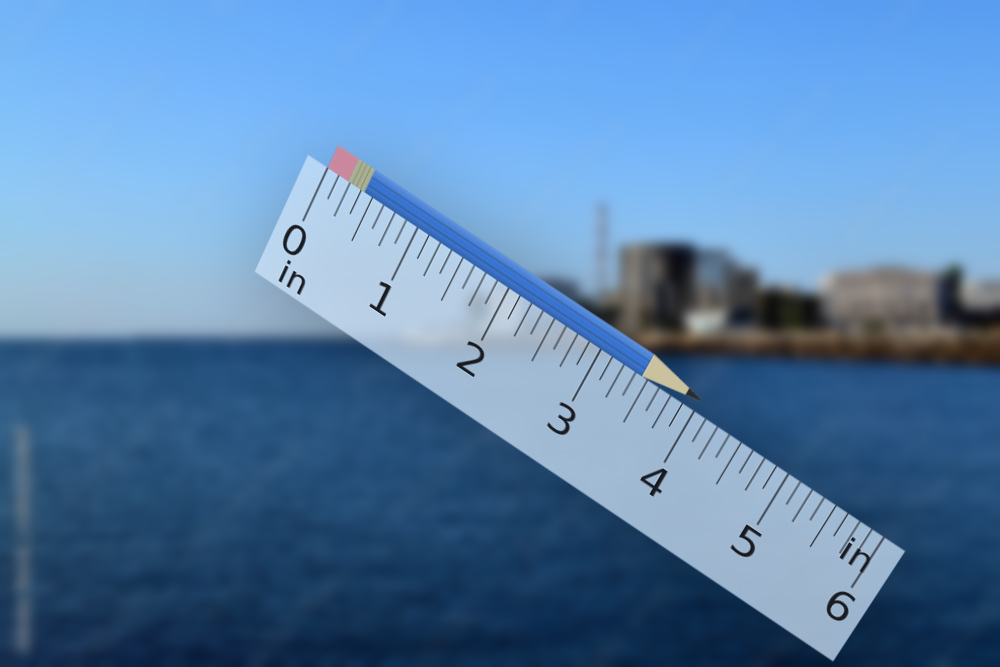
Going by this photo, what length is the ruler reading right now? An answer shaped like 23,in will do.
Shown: 4,in
